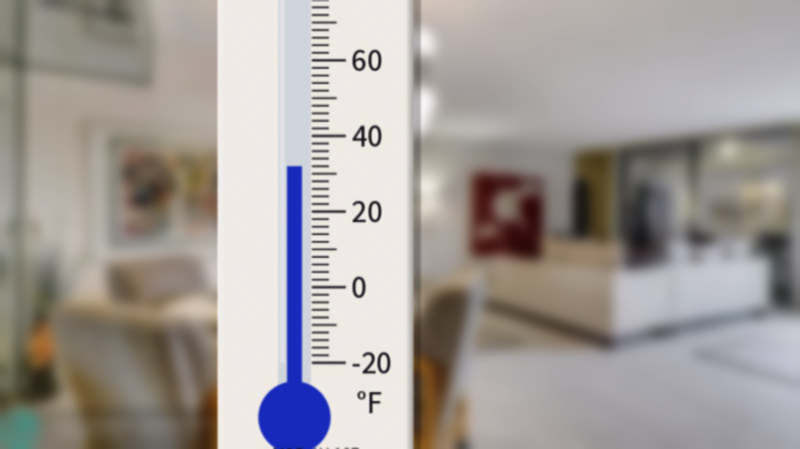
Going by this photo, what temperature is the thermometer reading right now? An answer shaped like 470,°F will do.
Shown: 32,°F
